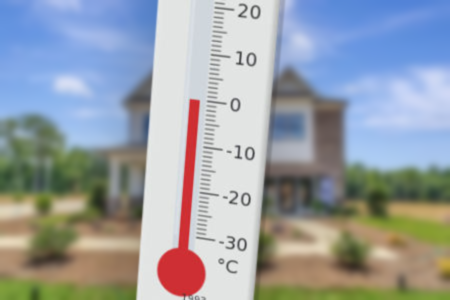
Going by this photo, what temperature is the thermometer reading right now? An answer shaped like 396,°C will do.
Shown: 0,°C
